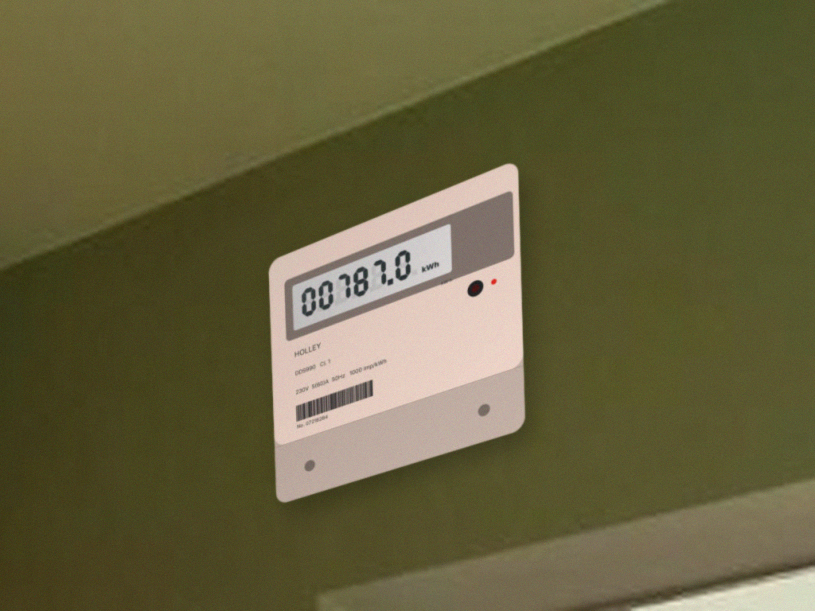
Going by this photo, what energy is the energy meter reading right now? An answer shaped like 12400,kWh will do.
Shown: 787.0,kWh
